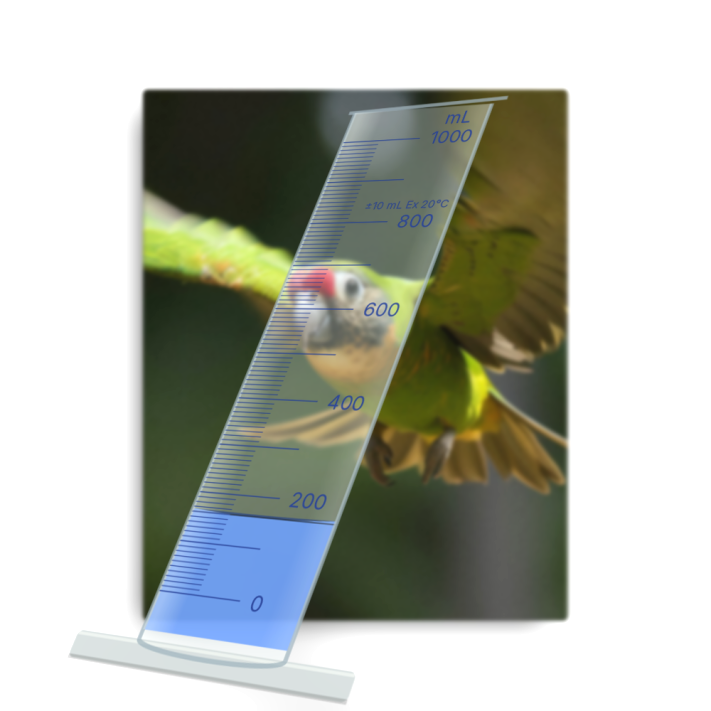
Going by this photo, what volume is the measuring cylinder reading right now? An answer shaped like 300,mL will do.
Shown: 160,mL
